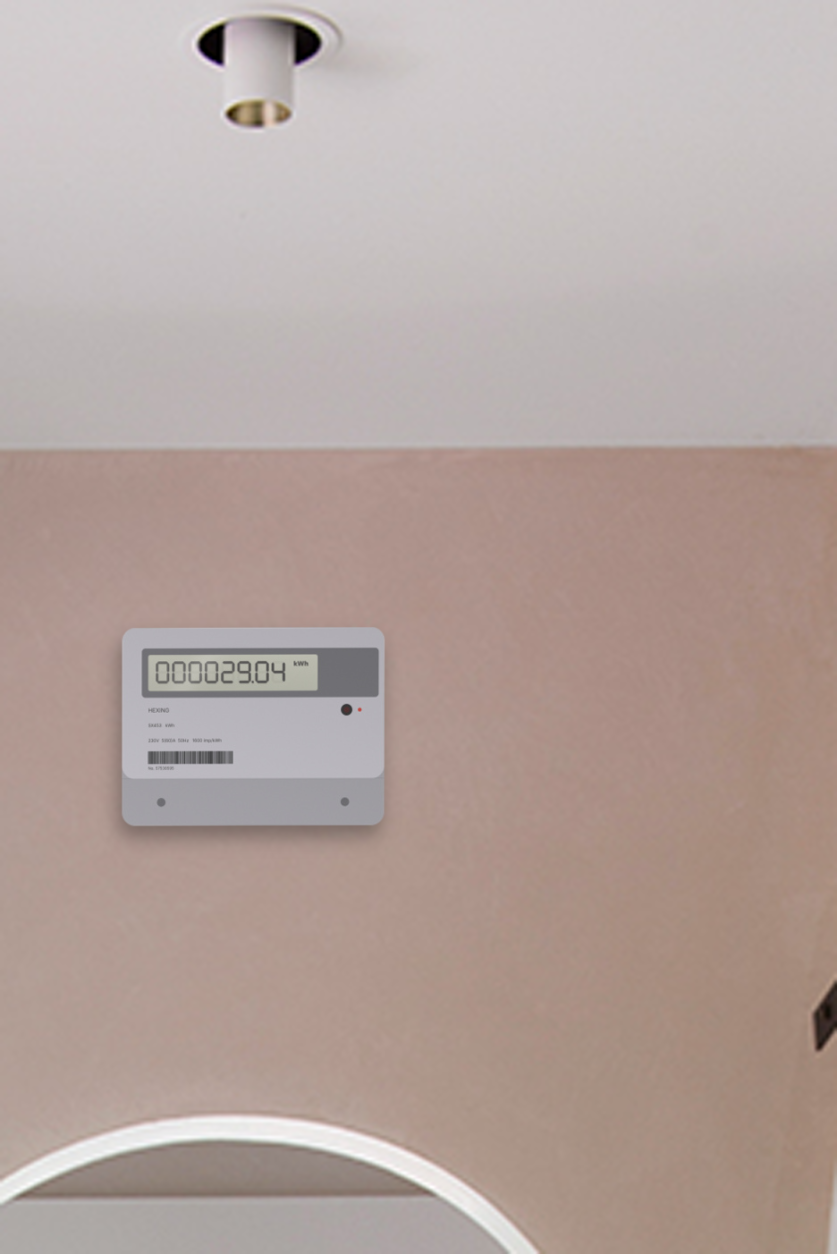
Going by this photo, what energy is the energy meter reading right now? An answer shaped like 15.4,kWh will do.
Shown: 29.04,kWh
